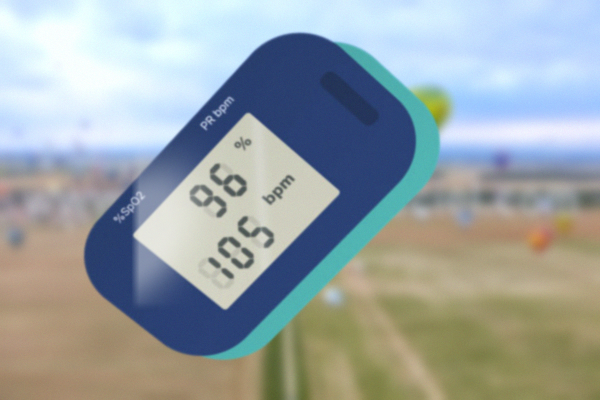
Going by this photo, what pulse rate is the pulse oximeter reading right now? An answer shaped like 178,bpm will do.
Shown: 105,bpm
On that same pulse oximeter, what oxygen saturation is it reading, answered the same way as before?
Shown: 96,%
